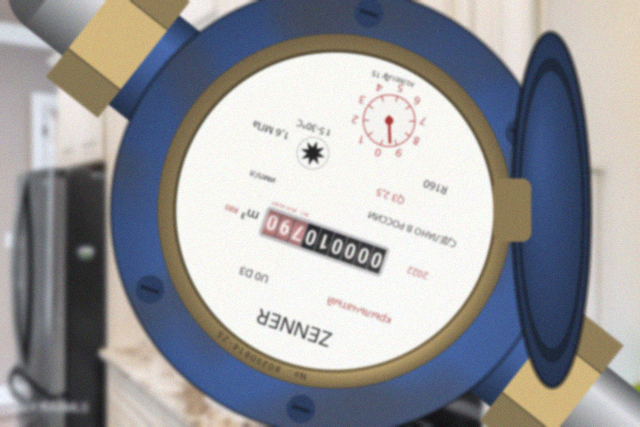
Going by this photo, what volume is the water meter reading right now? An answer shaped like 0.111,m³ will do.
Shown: 10.7899,m³
